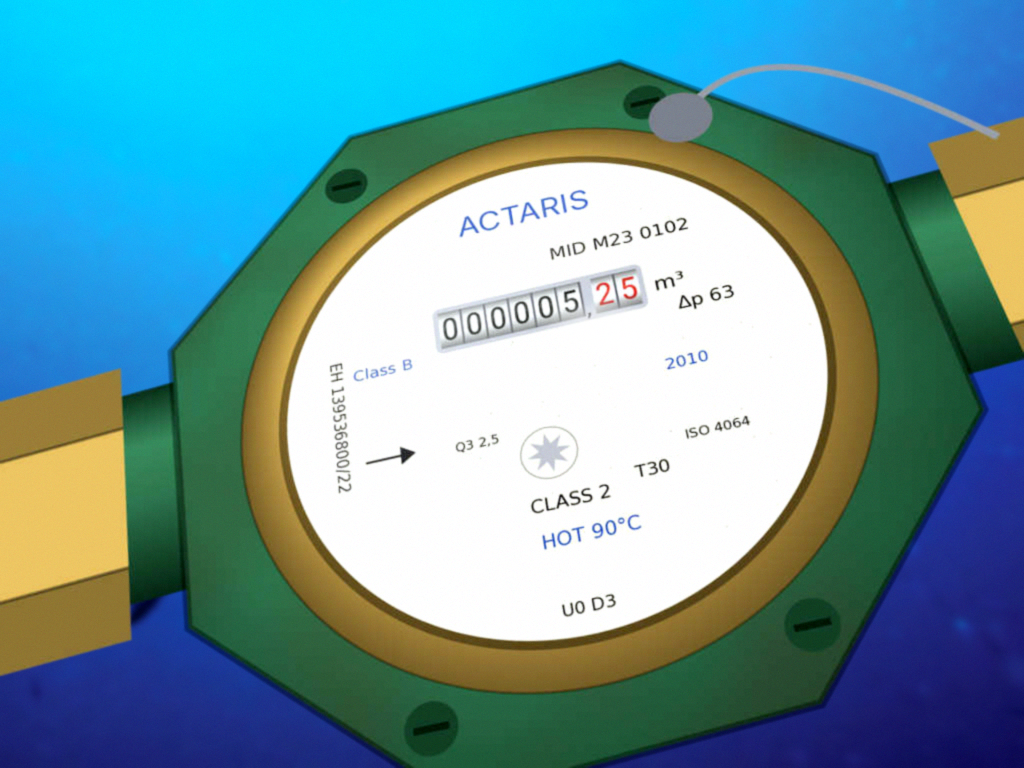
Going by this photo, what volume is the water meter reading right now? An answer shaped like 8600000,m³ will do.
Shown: 5.25,m³
